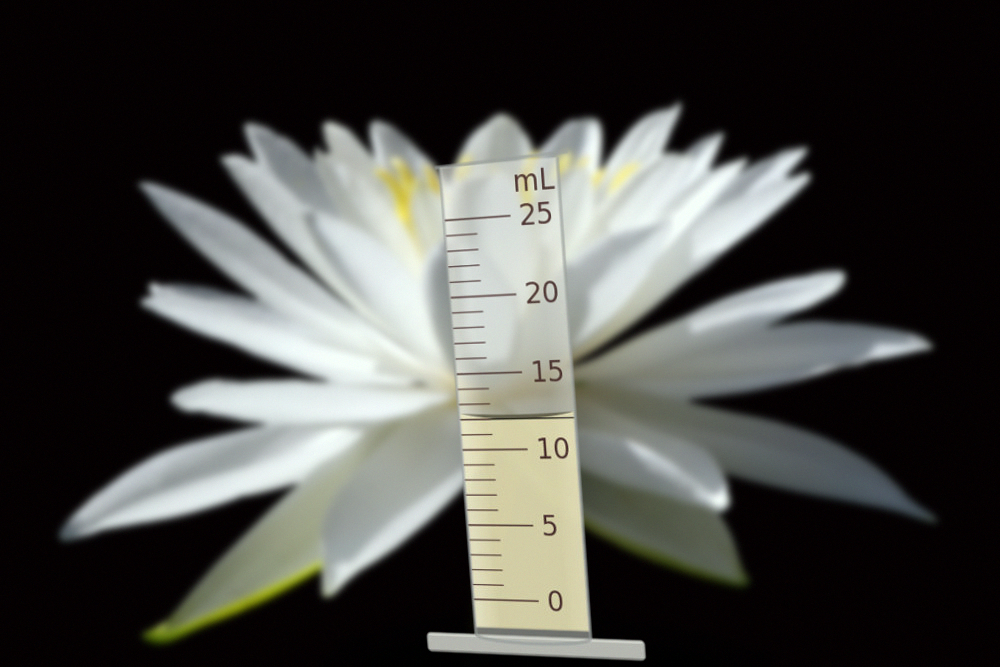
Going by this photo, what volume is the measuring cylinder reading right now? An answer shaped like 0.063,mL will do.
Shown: 12,mL
